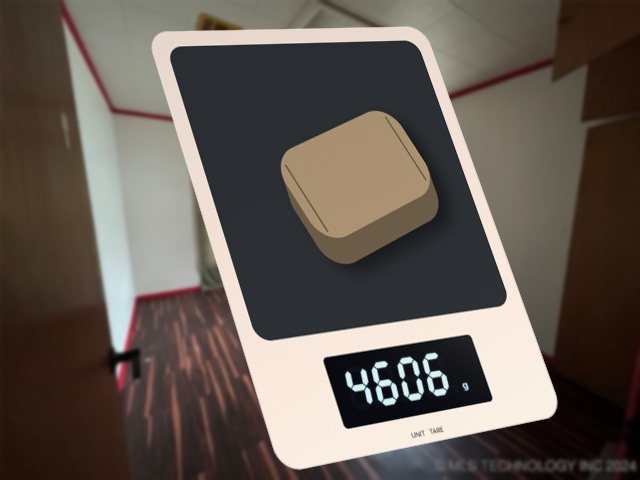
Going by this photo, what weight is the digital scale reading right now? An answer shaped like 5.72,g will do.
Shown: 4606,g
